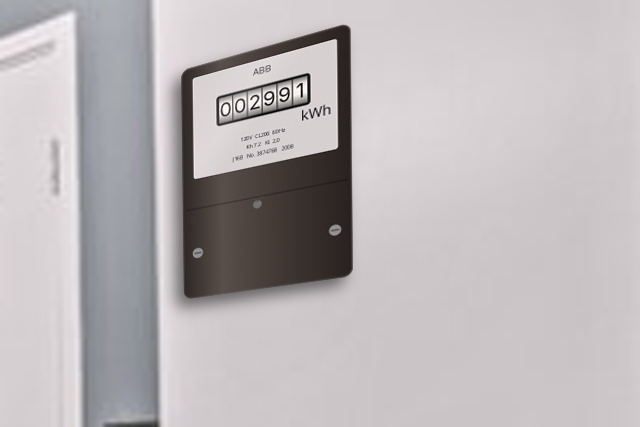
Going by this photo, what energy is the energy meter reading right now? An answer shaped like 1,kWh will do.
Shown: 2991,kWh
